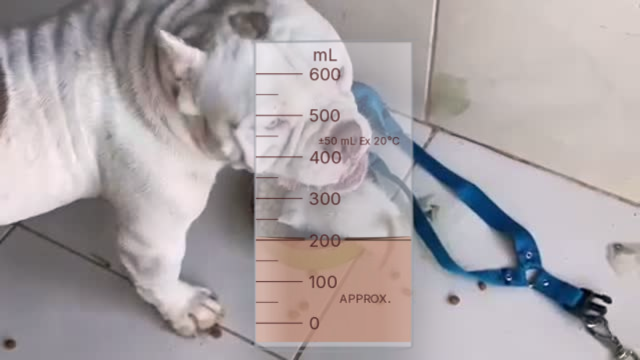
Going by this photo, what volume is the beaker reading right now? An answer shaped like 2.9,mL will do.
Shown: 200,mL
